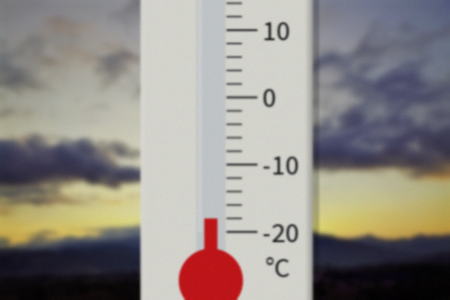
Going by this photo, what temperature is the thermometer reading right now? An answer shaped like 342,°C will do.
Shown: -18,°C
